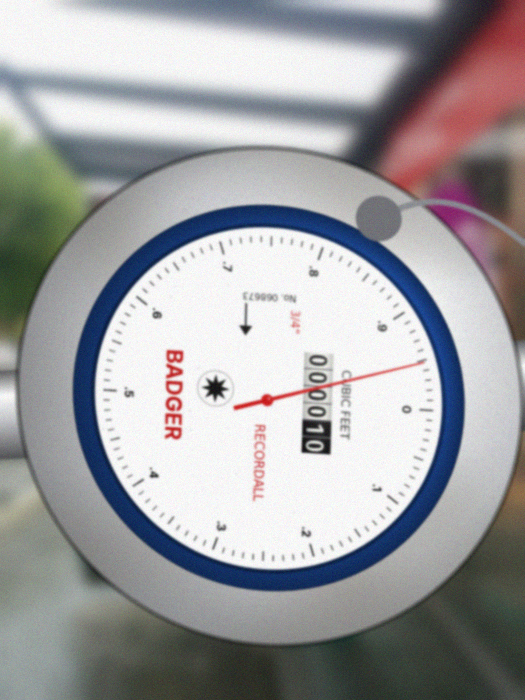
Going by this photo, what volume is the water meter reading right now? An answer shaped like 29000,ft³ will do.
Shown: 9.95,ft³
